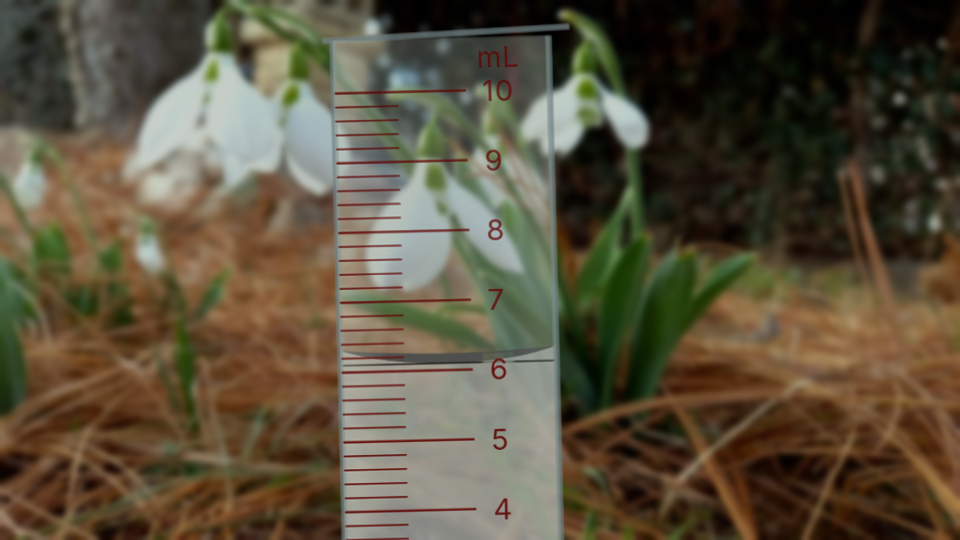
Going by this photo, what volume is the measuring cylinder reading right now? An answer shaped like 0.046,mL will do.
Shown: 6.1,mL
